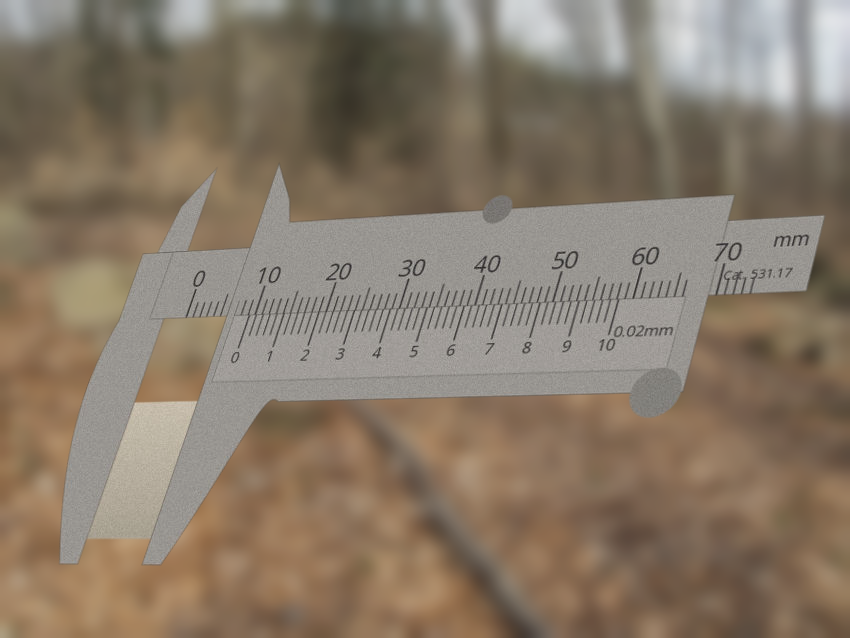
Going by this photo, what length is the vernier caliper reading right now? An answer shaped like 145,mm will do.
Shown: 9.2,mm
